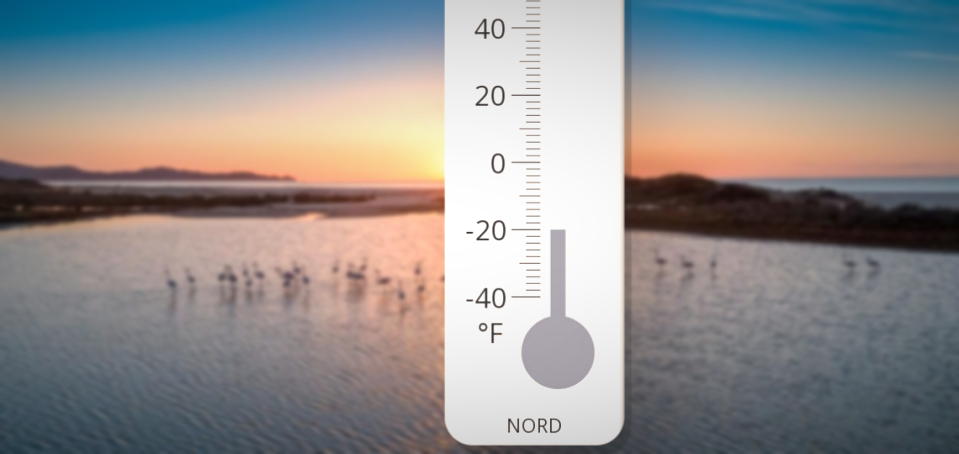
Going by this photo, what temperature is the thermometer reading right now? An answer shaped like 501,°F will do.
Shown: -20,°F
